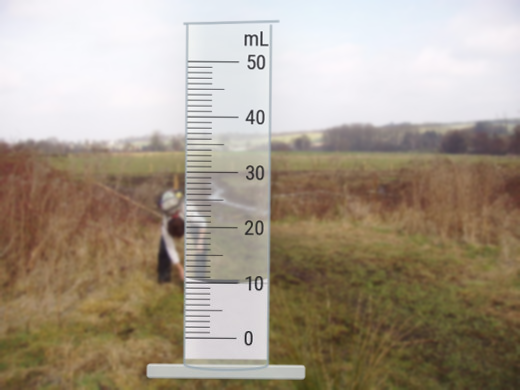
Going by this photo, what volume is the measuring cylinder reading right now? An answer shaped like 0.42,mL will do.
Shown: 10,mL
